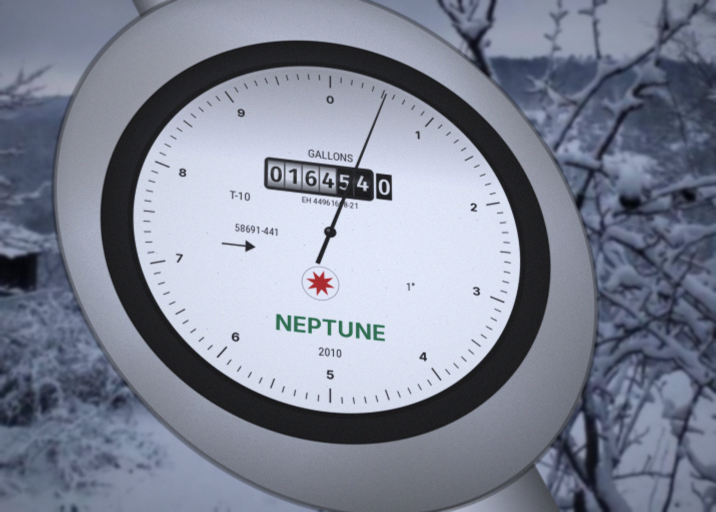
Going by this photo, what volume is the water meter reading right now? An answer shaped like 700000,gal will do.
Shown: 164540.5,gal
